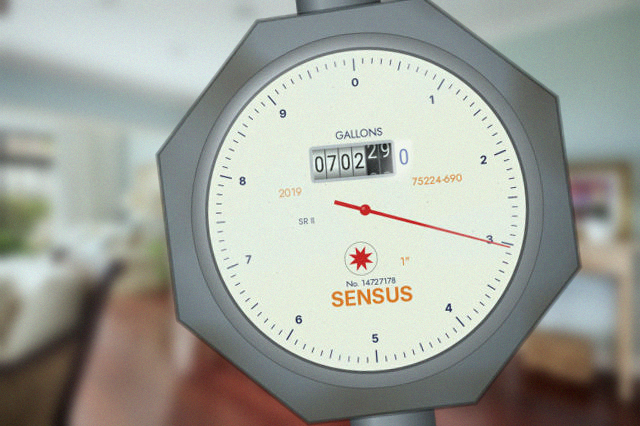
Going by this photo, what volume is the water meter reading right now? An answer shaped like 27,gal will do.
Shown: 702293.0,gal
